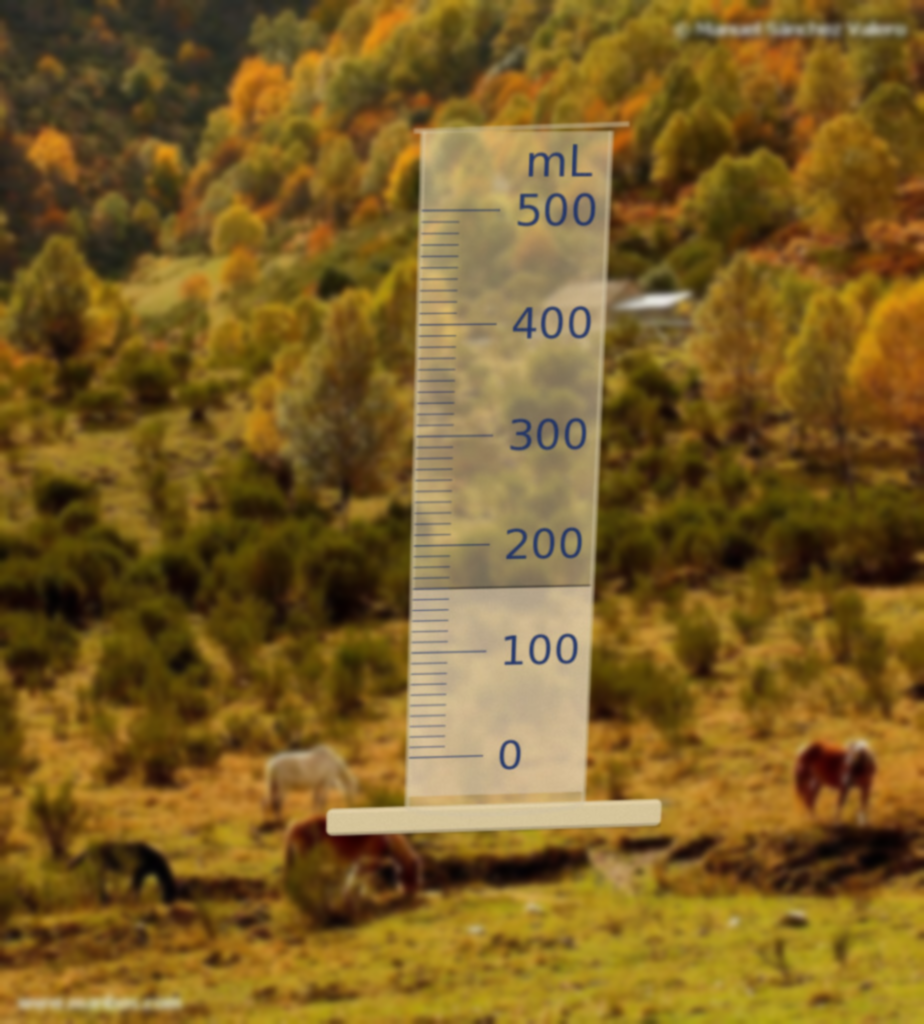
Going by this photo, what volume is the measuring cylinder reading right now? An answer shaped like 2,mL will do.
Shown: 160,mL
